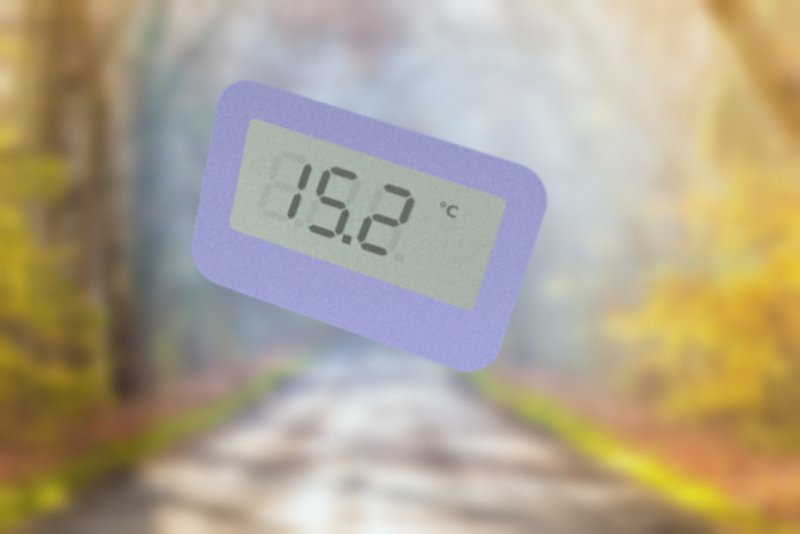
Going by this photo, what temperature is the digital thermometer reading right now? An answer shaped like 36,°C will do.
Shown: 15.2,°C
